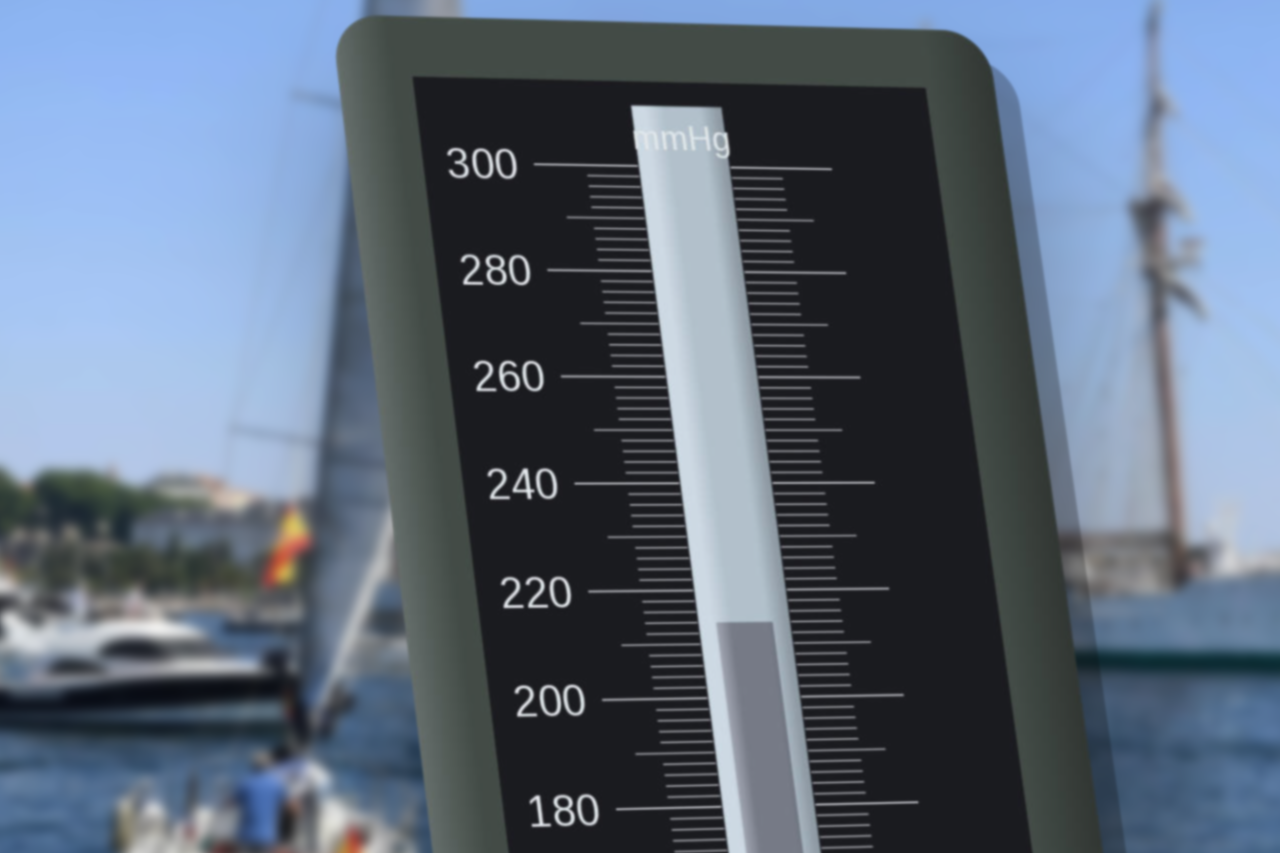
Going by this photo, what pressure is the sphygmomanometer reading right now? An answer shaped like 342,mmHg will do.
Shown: 214,mmHg
